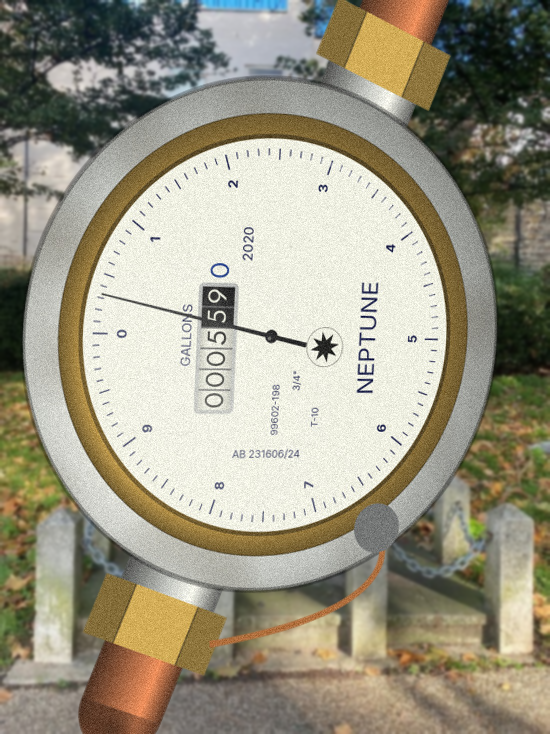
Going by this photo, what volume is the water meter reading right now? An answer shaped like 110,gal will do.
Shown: 5590.3,gal
